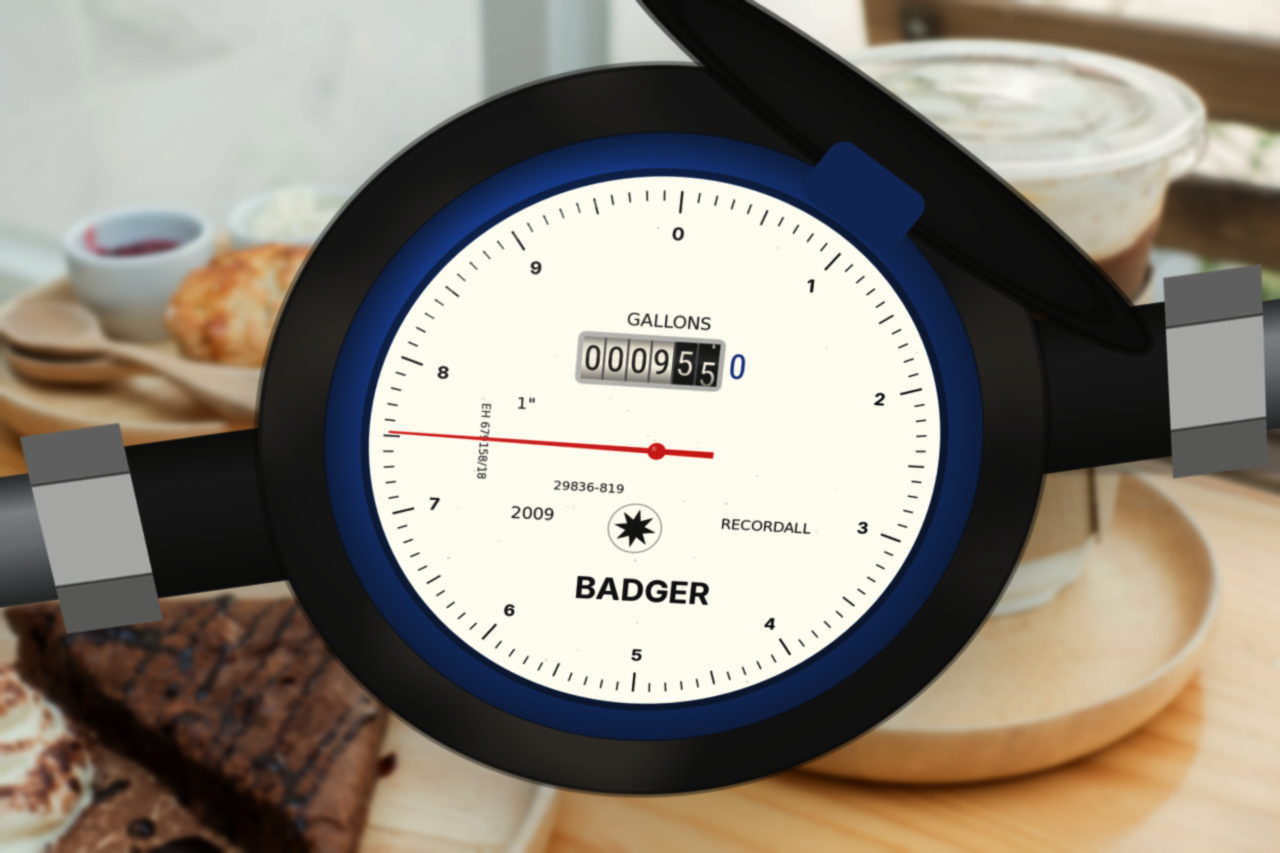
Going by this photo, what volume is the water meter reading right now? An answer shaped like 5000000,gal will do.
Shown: 9547.5,gal
